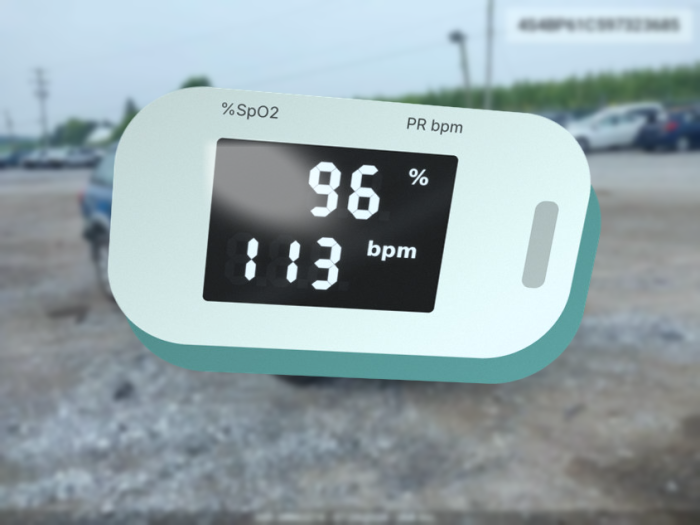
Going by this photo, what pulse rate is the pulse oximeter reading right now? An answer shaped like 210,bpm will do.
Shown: 113,bpm
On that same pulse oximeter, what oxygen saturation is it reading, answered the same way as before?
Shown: 96,%
